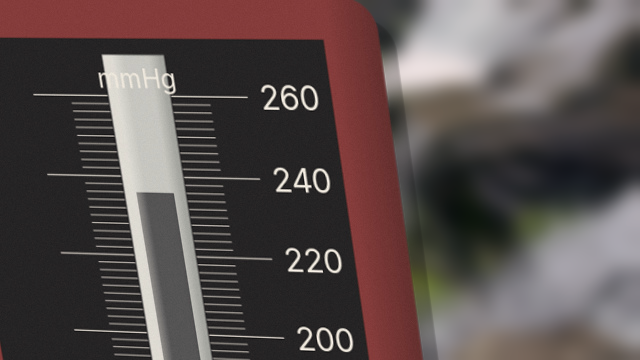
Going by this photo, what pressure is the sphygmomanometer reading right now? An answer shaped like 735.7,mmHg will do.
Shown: 236,mmHg
